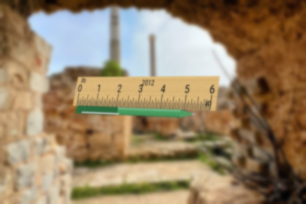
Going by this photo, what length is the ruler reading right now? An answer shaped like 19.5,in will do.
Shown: 5.5,in
